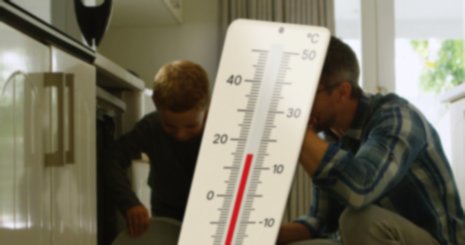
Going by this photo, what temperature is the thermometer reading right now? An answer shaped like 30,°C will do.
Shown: 15,°C
